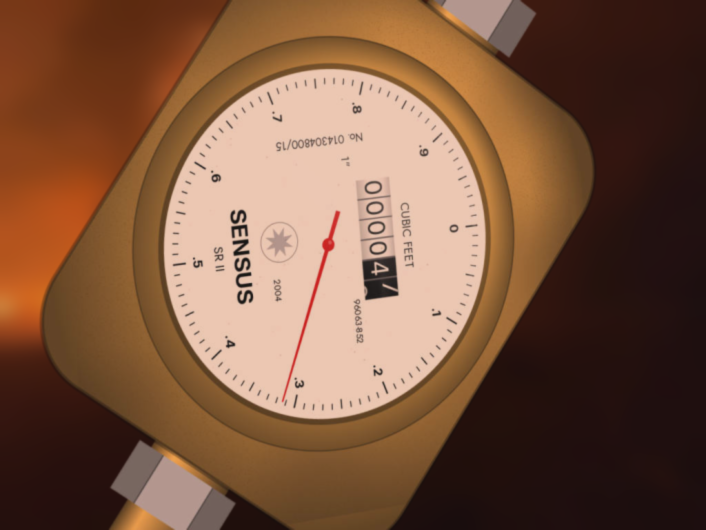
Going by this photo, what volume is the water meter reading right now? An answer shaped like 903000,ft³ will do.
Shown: 47.31,ft³
